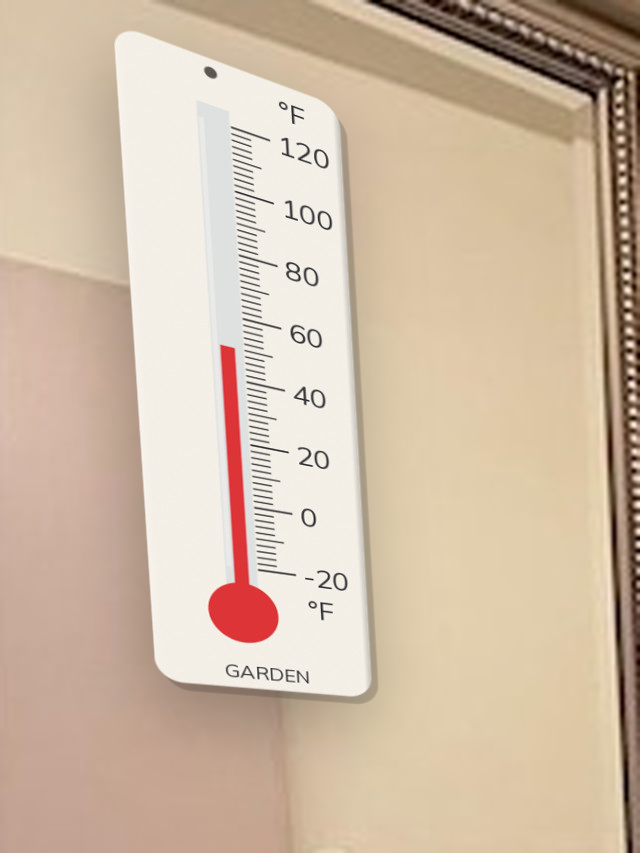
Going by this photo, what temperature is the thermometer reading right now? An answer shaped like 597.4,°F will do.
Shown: 50,°F
